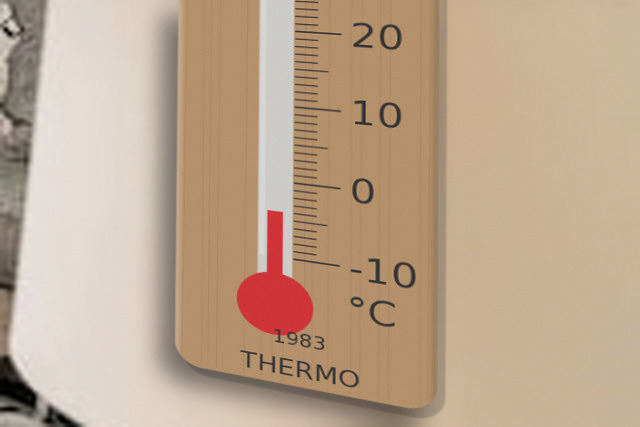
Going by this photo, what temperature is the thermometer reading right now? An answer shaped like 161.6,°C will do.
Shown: -4,°C
